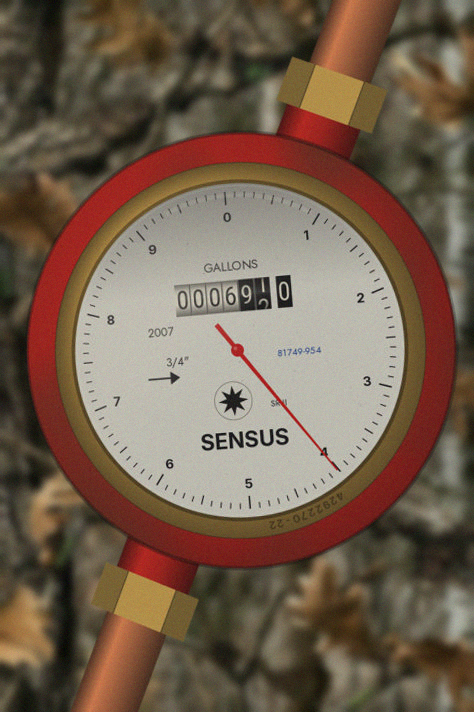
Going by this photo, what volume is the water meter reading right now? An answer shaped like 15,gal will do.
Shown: 6914.0,gal
